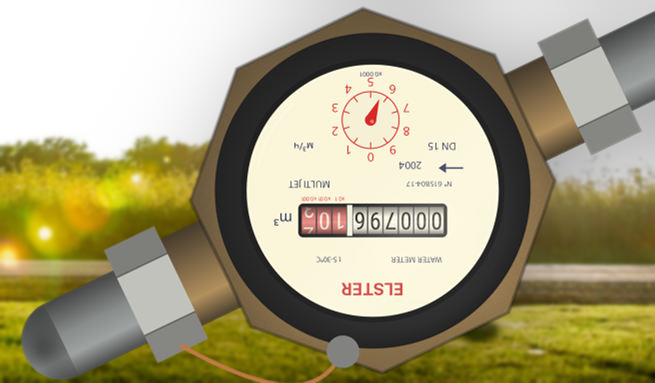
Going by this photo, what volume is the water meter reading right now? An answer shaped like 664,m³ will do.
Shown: 796.1025,m³
